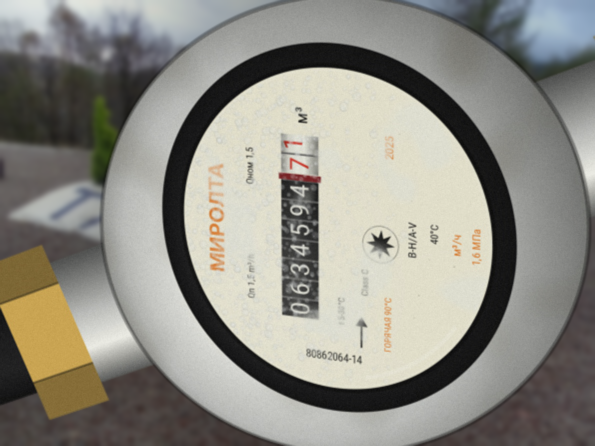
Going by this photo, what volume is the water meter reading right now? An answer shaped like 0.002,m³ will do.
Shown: 634594.71,m³
